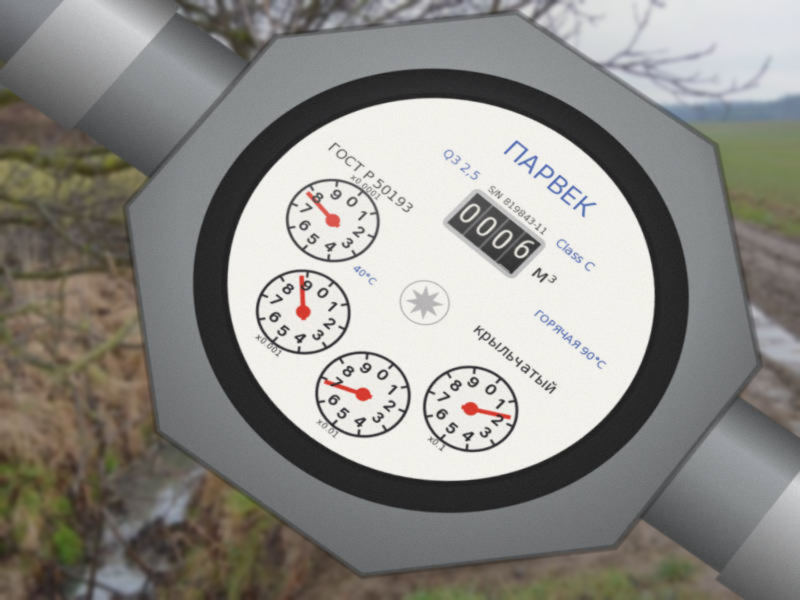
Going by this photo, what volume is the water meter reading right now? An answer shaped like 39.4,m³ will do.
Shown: 6.1687,m³
